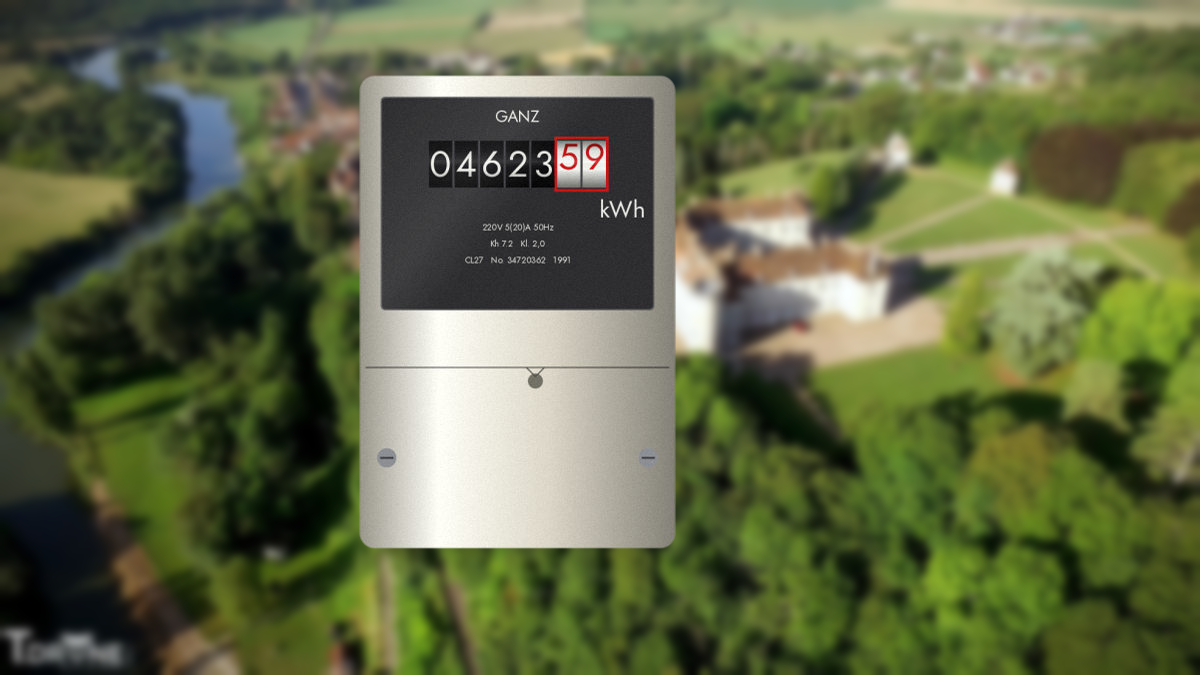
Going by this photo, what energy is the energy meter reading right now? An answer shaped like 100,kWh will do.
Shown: 4623.59,kWh
